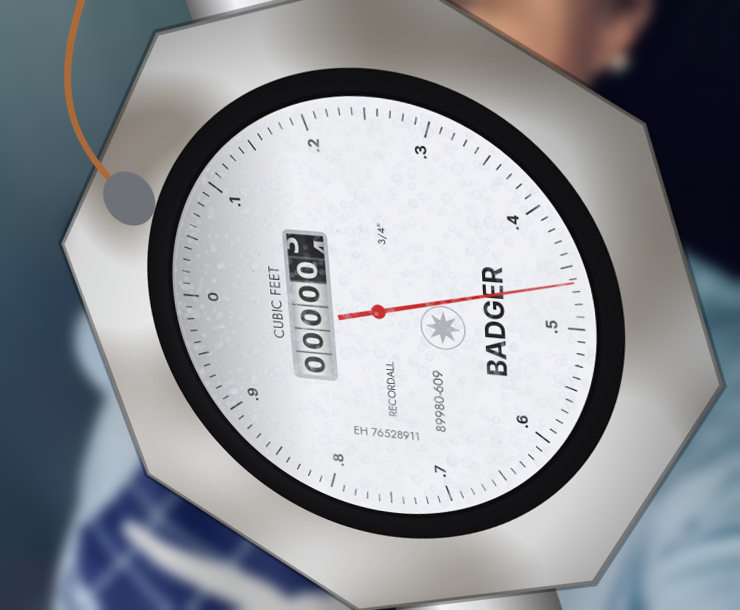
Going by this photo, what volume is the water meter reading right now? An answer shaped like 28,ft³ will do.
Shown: 3.46,ft³
